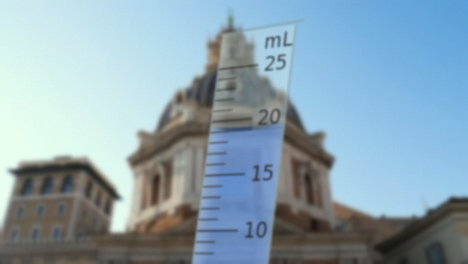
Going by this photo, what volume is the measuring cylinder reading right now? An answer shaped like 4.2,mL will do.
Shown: 19,mL
